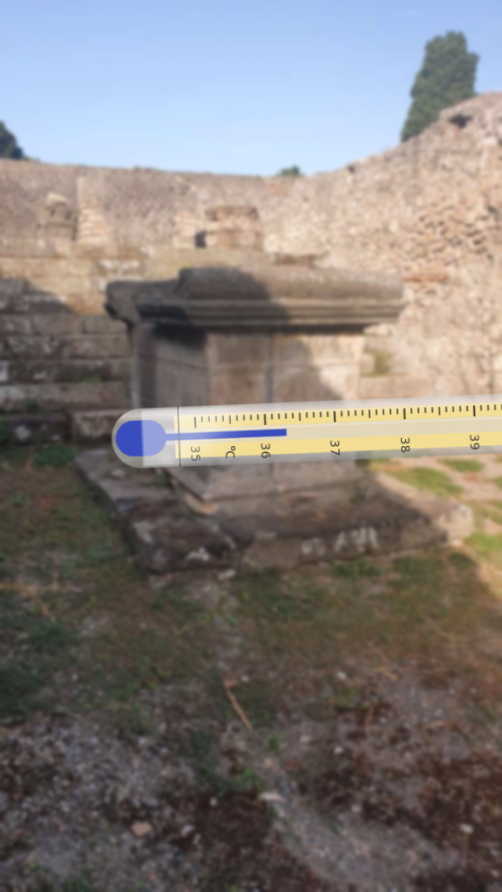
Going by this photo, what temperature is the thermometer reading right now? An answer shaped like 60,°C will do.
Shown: 36.3,°C
